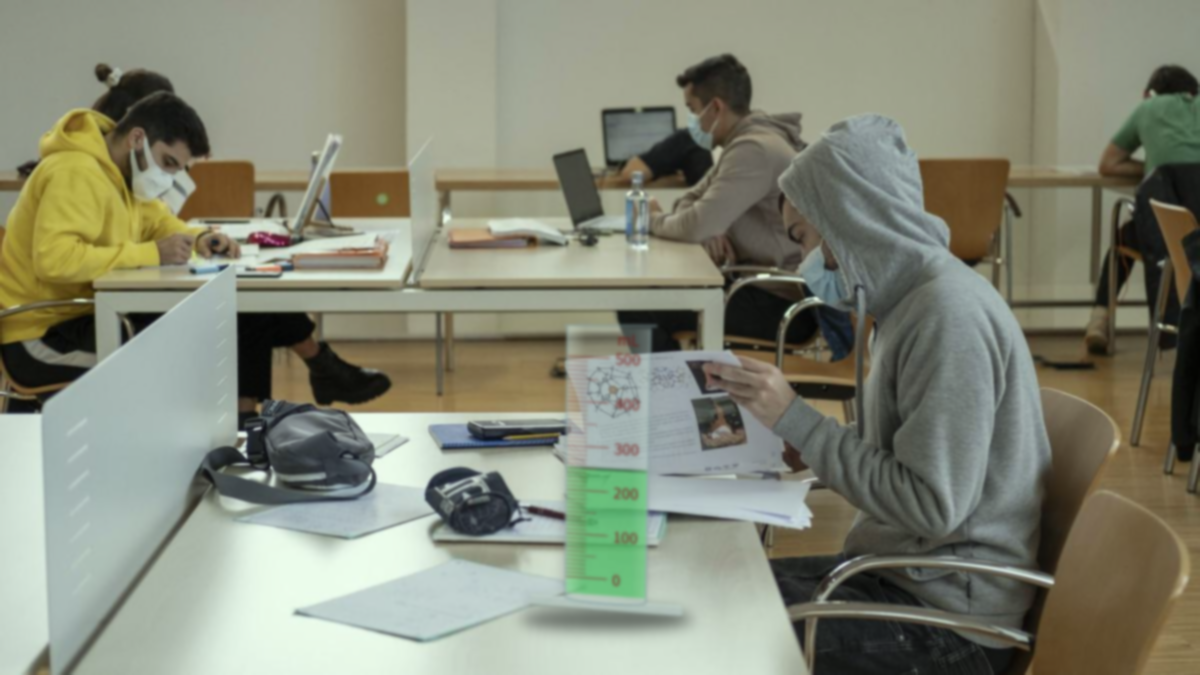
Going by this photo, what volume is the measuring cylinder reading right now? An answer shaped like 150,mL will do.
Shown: 250,mL
